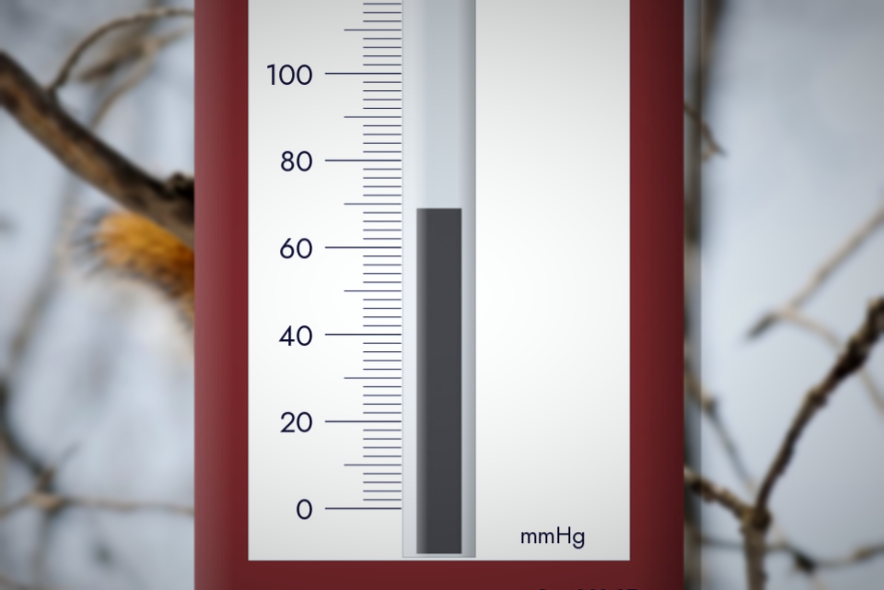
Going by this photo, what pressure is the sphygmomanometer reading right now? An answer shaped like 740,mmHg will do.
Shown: 69,mmHg
